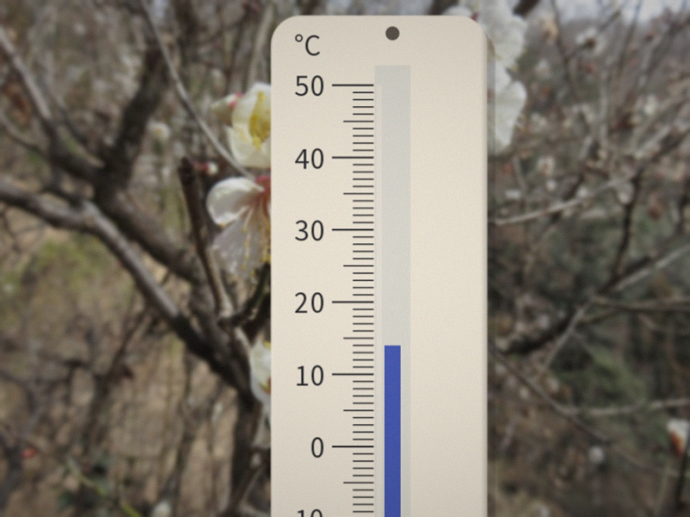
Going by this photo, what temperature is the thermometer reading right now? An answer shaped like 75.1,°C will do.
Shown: 14,°C
